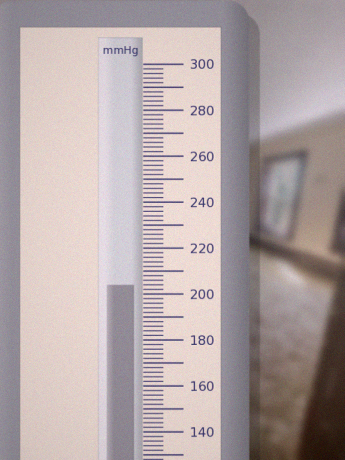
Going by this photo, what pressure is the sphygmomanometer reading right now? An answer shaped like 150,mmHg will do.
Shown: 204,mmHg
